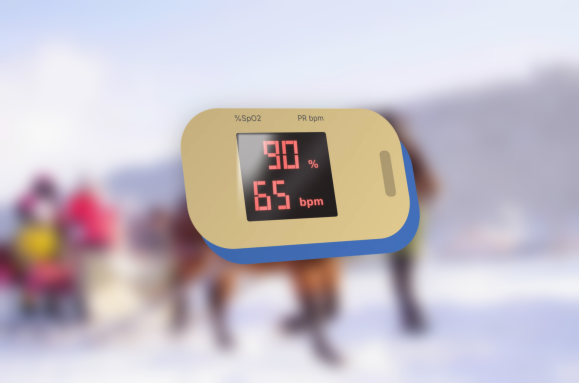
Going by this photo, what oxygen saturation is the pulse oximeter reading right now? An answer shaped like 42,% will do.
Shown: 90,%
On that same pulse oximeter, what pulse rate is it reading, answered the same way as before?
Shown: 65,bpm
